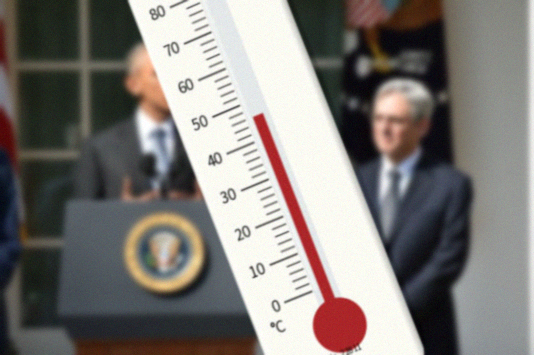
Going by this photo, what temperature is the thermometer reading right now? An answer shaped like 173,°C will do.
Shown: 46,°C
